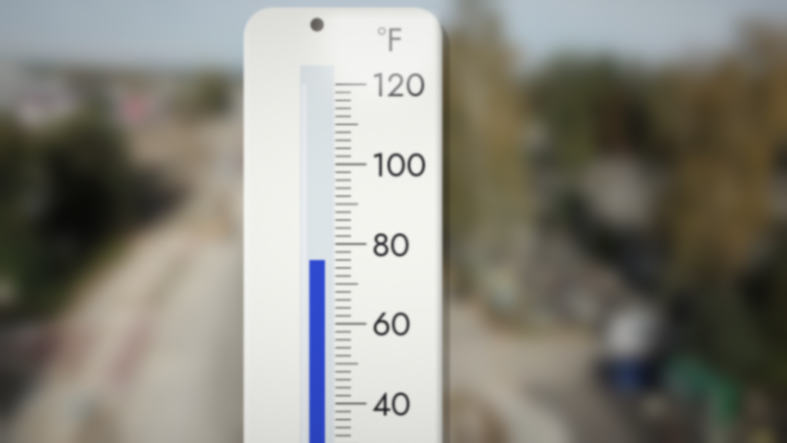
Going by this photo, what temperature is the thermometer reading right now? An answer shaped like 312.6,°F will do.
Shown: 76,°F
